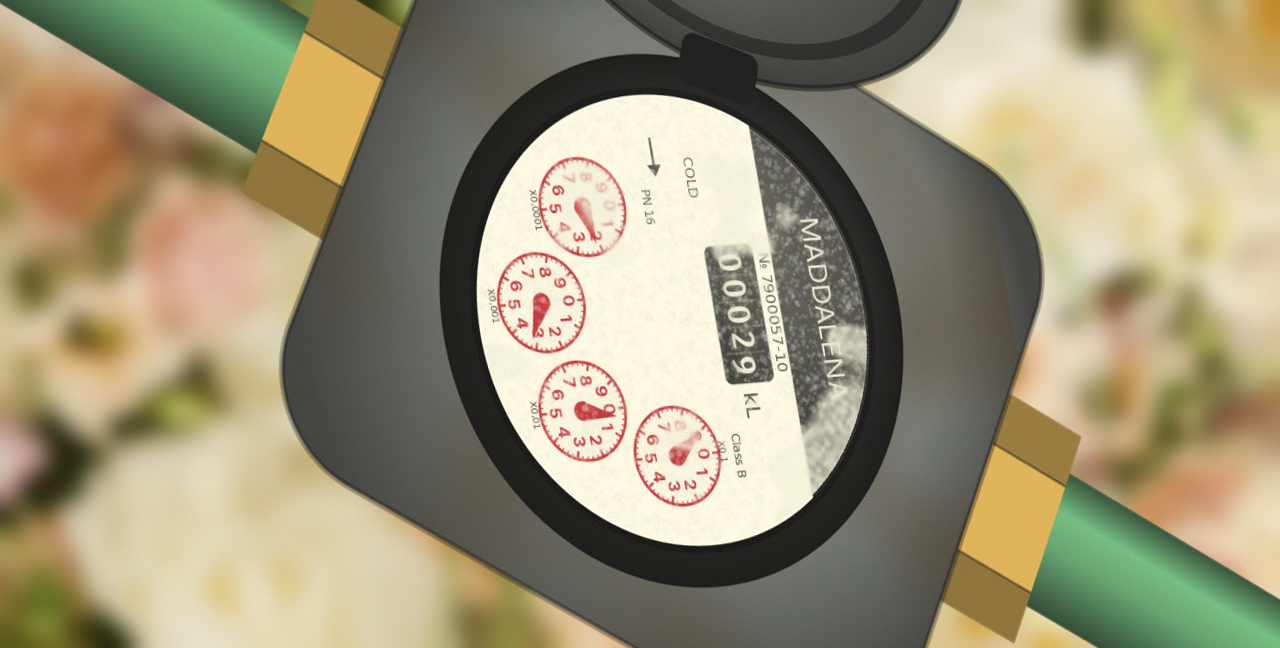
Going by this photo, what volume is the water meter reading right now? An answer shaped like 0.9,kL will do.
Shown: 28.9032,kL
